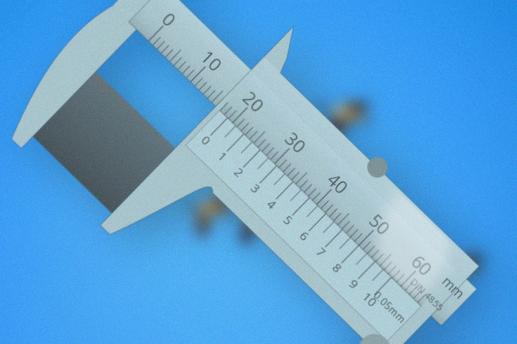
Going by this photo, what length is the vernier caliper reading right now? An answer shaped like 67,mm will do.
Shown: 18.8,mm
